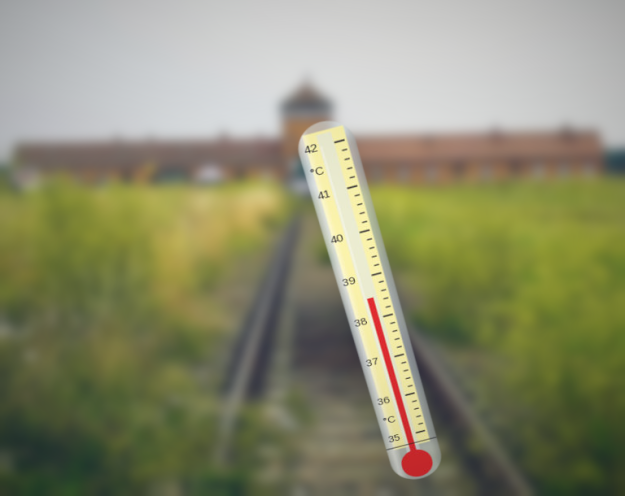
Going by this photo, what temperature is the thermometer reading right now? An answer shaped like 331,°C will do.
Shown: 38.5,°C
